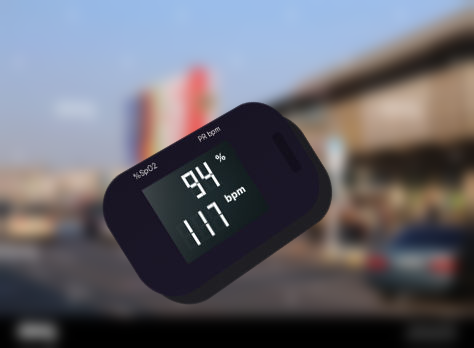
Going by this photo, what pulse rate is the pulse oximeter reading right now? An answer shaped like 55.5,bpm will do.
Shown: 117,bpm
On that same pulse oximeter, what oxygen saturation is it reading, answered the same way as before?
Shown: 94,%
